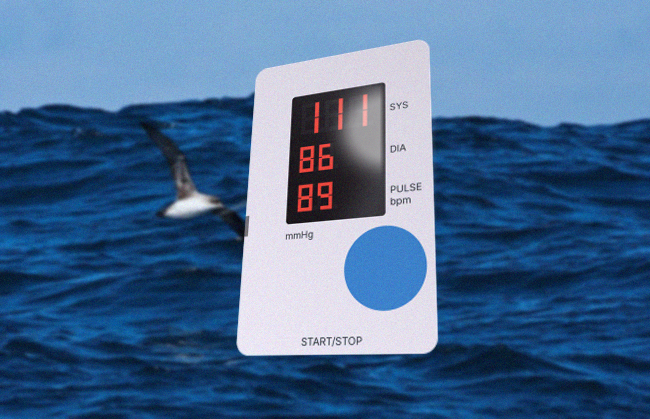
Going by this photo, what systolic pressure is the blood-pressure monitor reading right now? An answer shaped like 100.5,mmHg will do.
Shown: 111,mmHg
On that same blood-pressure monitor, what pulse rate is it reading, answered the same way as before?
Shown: 89,bpm
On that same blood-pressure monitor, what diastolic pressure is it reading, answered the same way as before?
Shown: 86,mmHg
